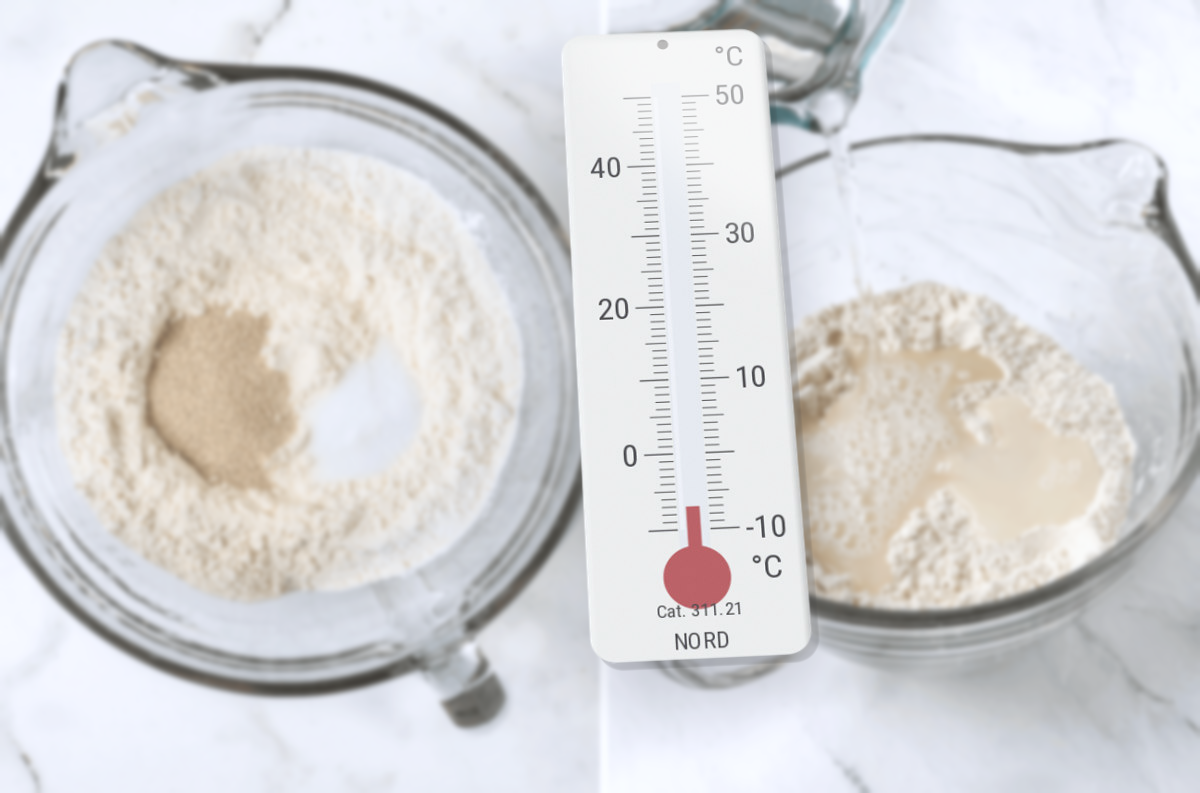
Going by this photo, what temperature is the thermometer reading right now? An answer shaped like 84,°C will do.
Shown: -7,°C
